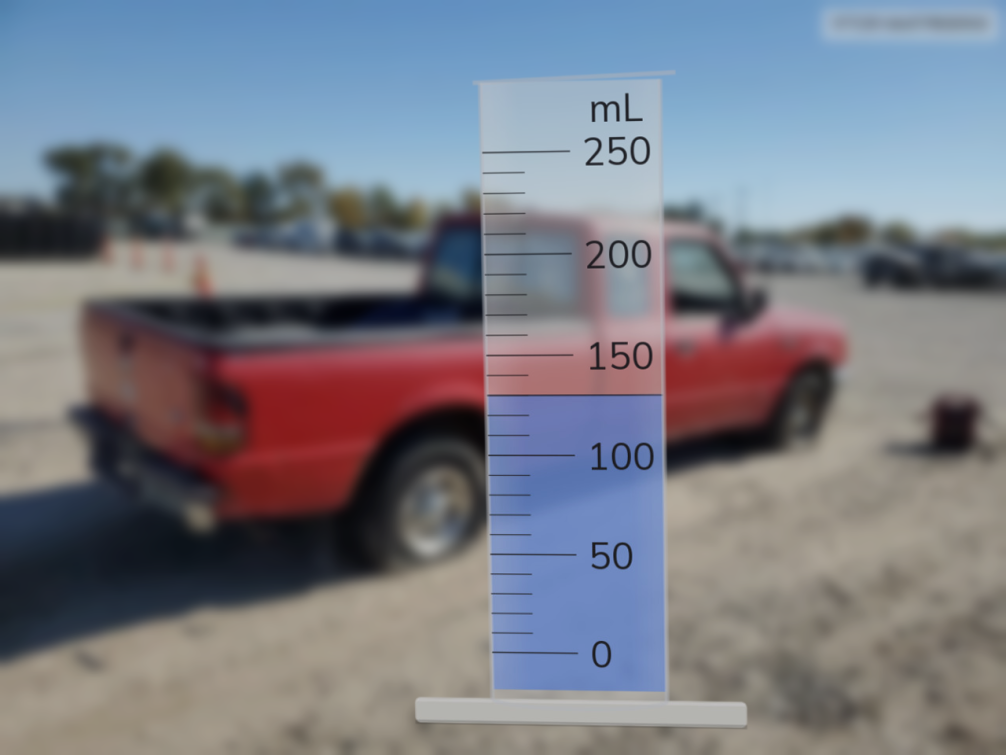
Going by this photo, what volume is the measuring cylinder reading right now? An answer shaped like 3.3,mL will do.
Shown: 130,mL
